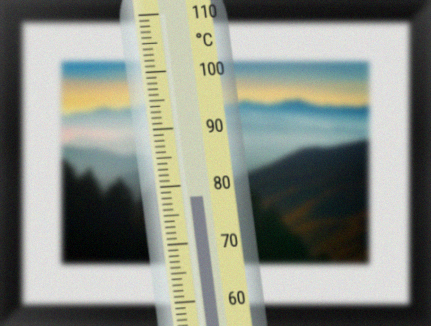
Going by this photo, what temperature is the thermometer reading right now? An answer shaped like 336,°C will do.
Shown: 78,°C
